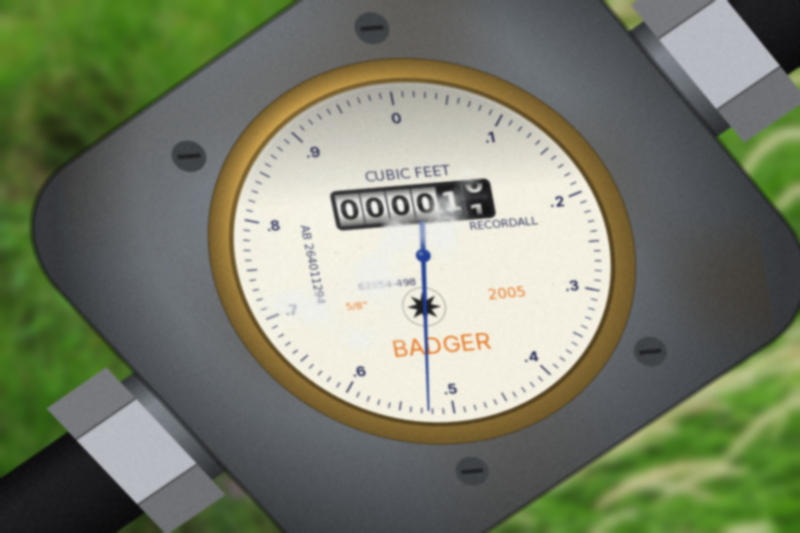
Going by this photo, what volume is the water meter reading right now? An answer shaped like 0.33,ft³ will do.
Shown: 10.52,ft³
